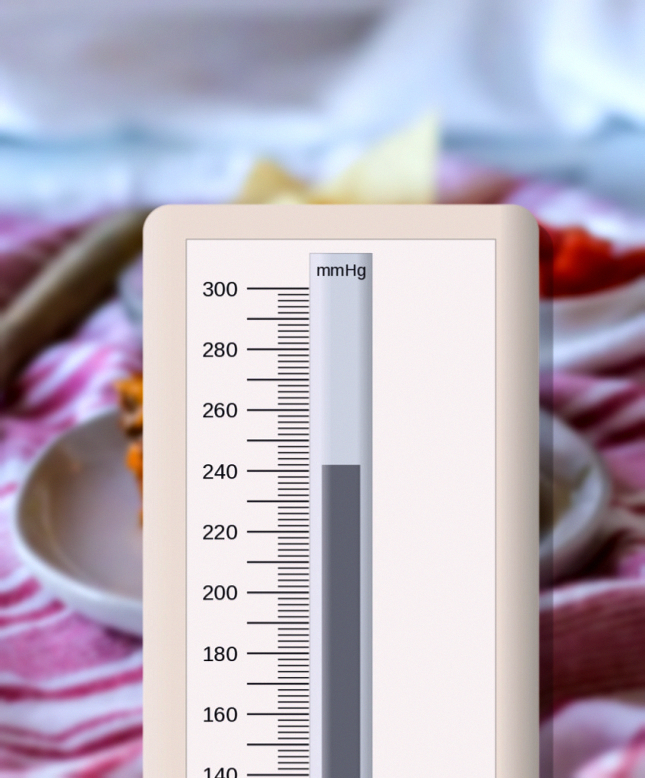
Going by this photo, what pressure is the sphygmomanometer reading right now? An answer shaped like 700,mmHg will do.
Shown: 242,mmHg
